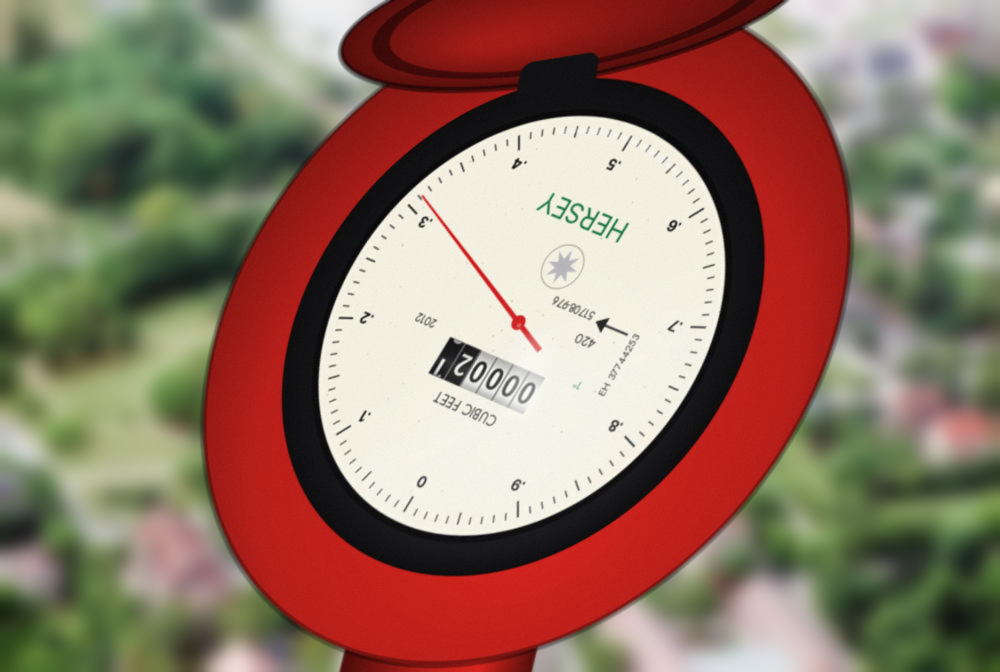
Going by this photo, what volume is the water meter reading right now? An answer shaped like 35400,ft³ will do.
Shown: 21.31,ft³
